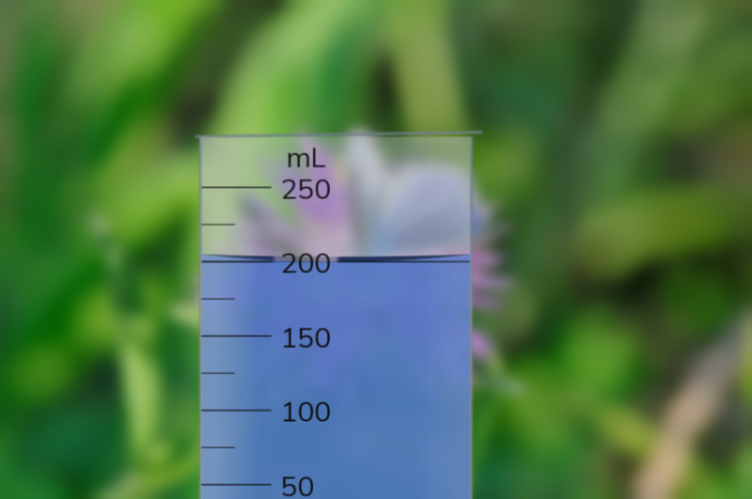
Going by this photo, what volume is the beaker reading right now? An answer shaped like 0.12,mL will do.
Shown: 200,mL
